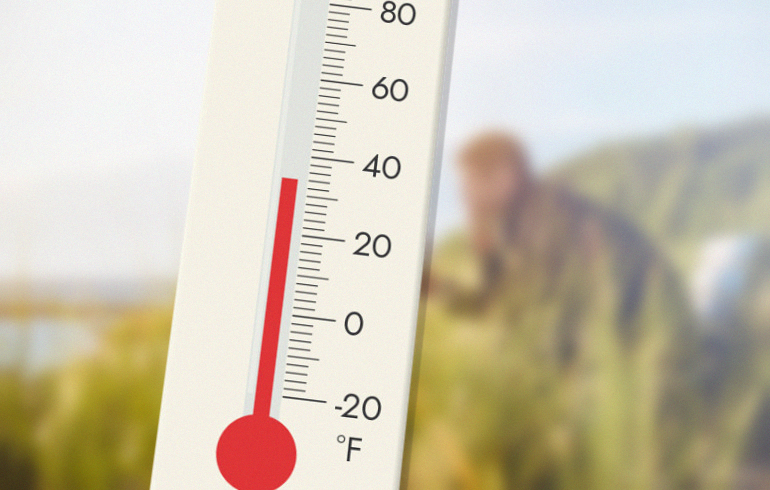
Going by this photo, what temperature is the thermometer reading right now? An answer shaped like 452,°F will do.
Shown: 34,°F
